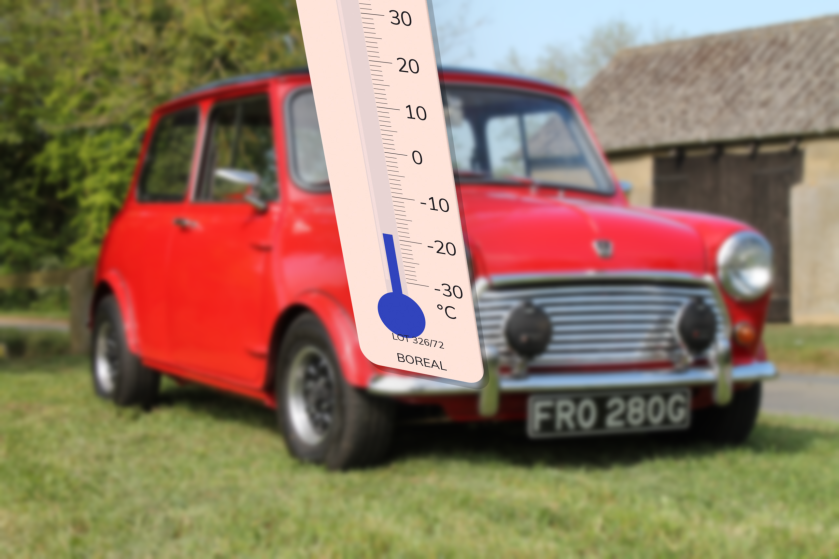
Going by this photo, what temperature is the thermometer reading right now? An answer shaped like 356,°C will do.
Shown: -19,°C
